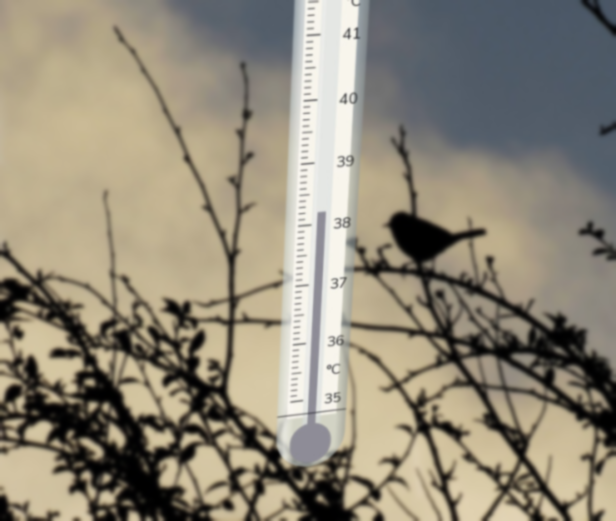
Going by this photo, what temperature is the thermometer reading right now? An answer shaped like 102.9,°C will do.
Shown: 38.2,°C
